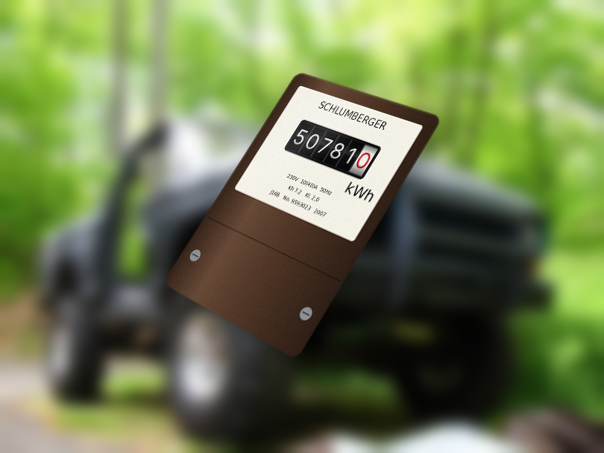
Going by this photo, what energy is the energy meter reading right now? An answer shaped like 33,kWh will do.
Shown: 50781.0,kWh
